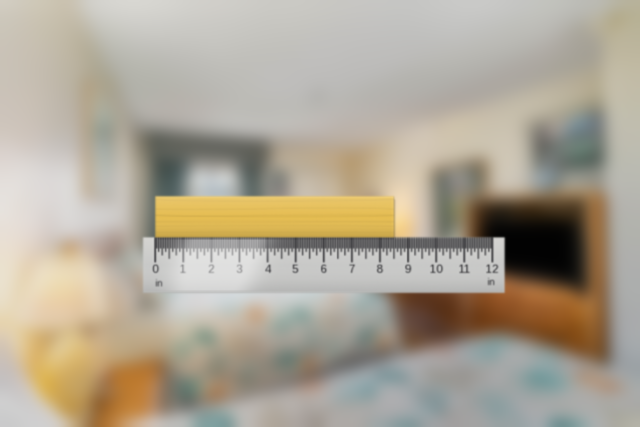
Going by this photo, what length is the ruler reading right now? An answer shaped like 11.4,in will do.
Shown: 8.5,in
